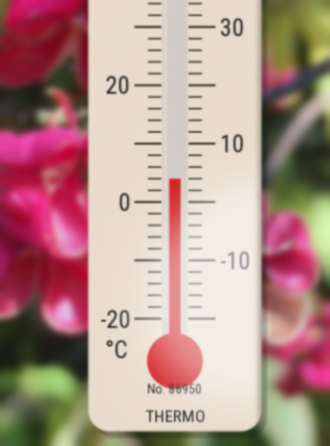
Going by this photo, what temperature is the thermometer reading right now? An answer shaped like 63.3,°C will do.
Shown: 4,°C
